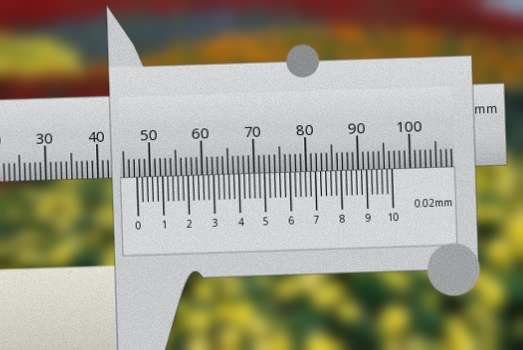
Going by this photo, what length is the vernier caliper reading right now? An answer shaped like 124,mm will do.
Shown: 47.5,mm
